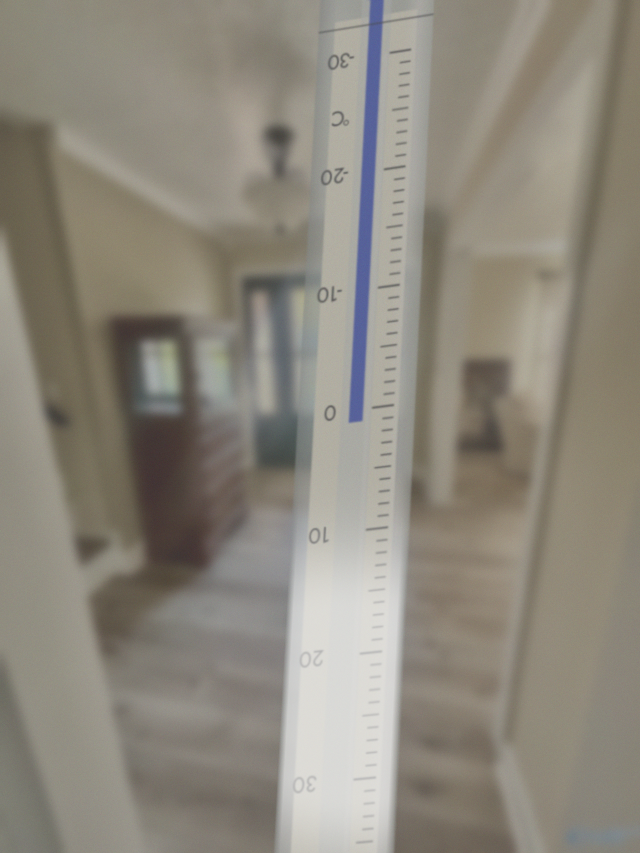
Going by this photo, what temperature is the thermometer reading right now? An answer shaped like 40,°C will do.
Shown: 1,°C
